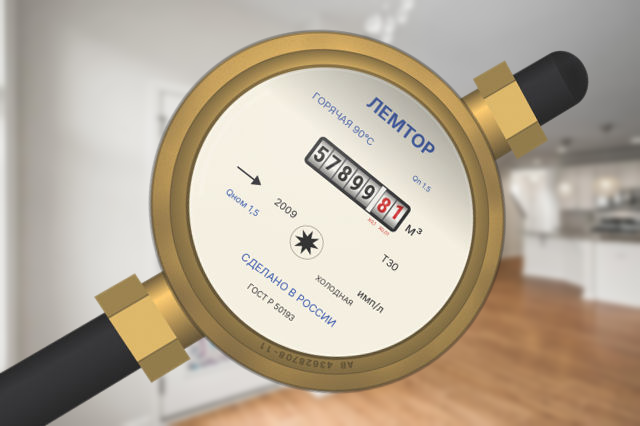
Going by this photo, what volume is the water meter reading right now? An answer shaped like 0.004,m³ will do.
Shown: 57899.81,m³
